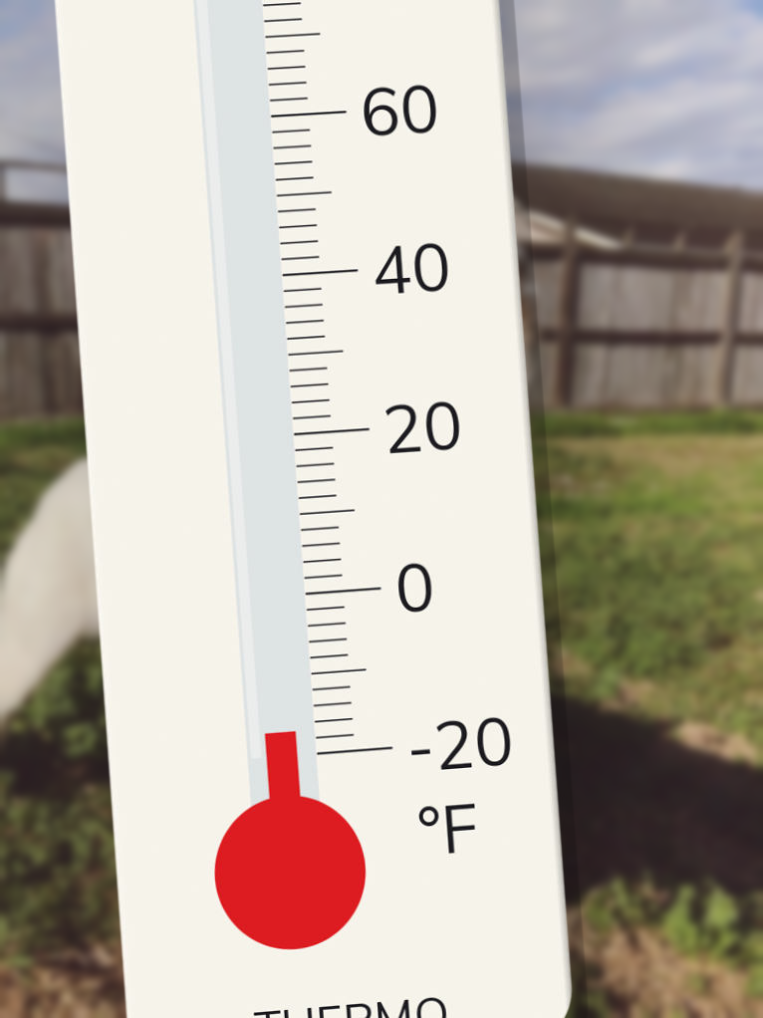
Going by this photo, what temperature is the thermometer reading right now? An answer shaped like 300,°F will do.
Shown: -17,°F
